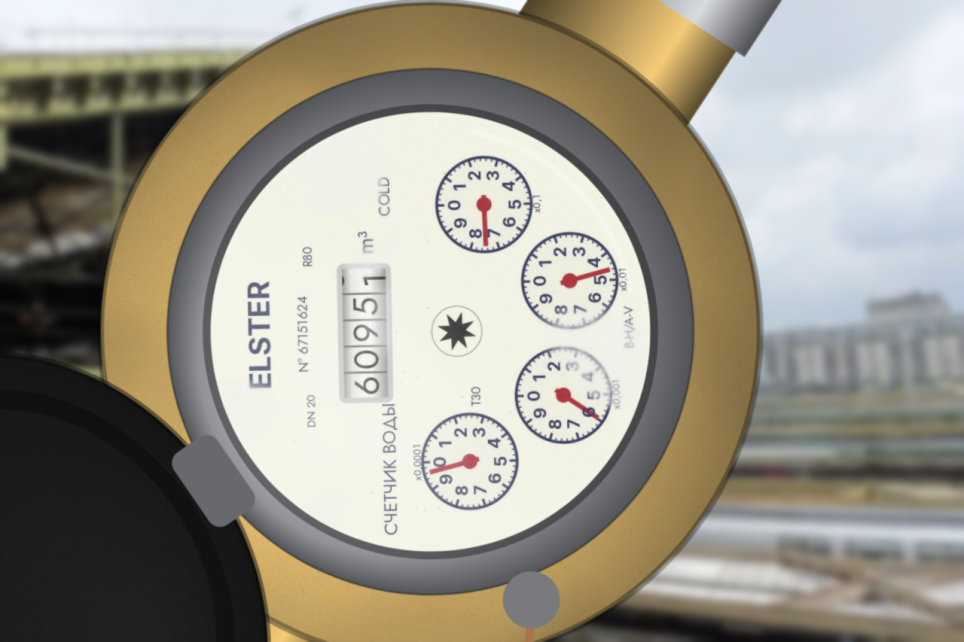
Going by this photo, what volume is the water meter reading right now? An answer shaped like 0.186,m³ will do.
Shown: 60950.7459,m³
